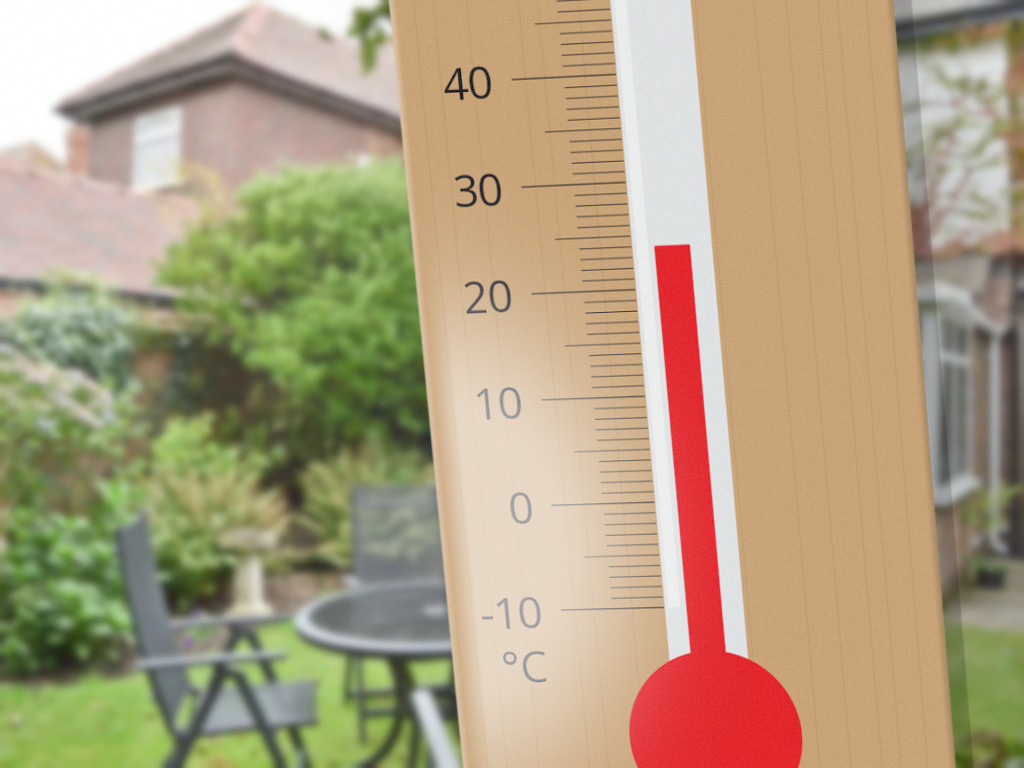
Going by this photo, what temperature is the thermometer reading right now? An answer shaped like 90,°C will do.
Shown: 24,°C
